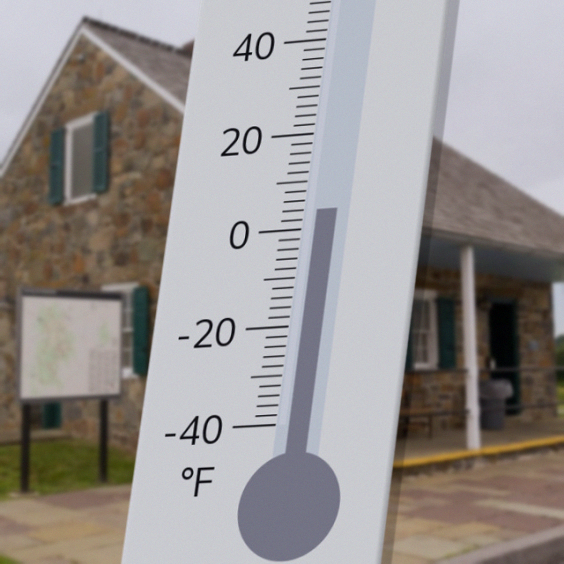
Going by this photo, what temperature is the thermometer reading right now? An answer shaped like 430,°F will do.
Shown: 4,°F
